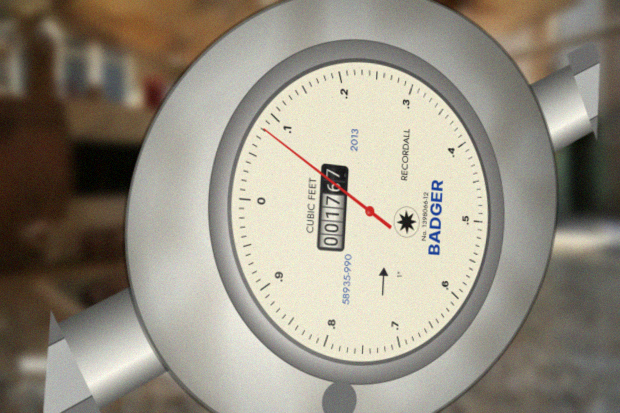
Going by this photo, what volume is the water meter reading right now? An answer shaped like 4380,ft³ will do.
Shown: 1767.08,ft³
